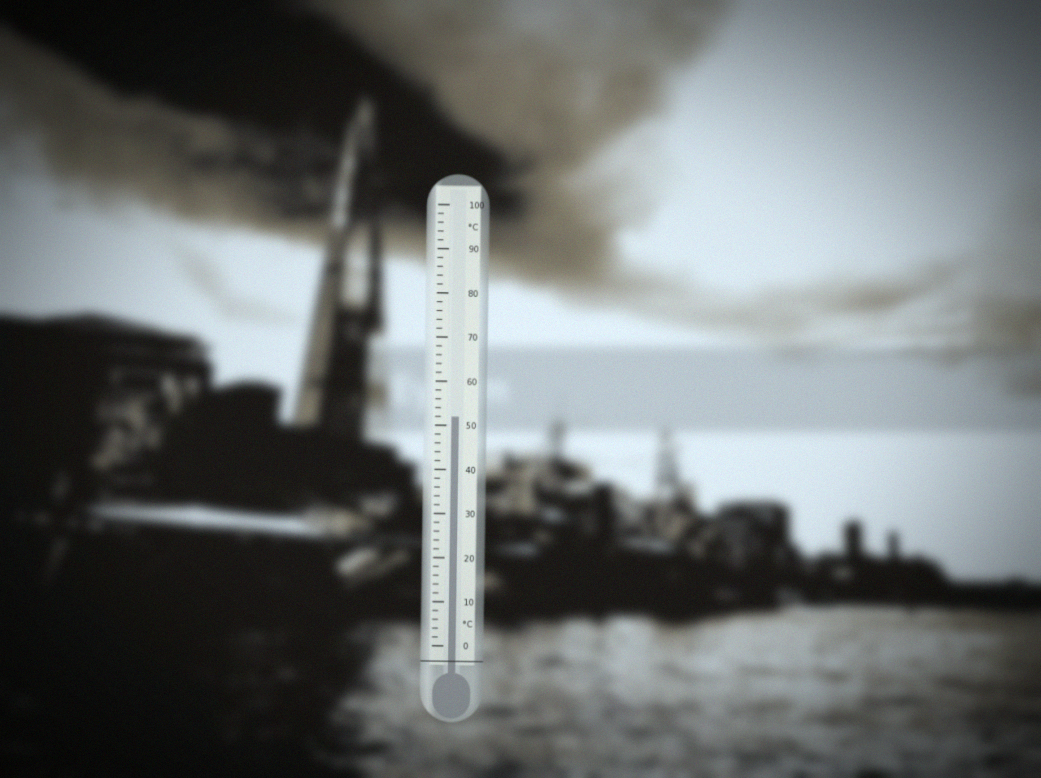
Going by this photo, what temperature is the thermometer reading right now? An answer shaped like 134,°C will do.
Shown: 52,°C
